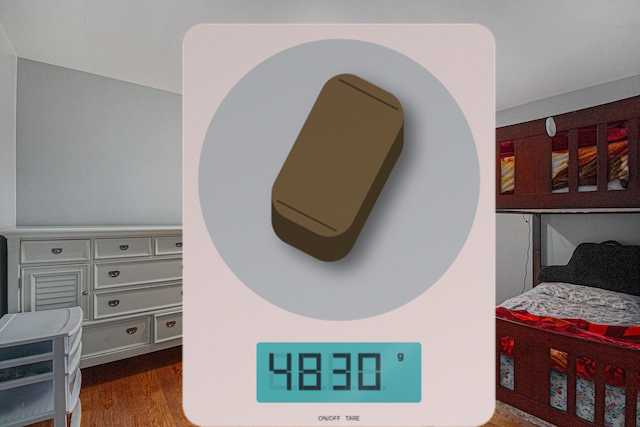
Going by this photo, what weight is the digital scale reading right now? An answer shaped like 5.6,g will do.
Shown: 4830,g
